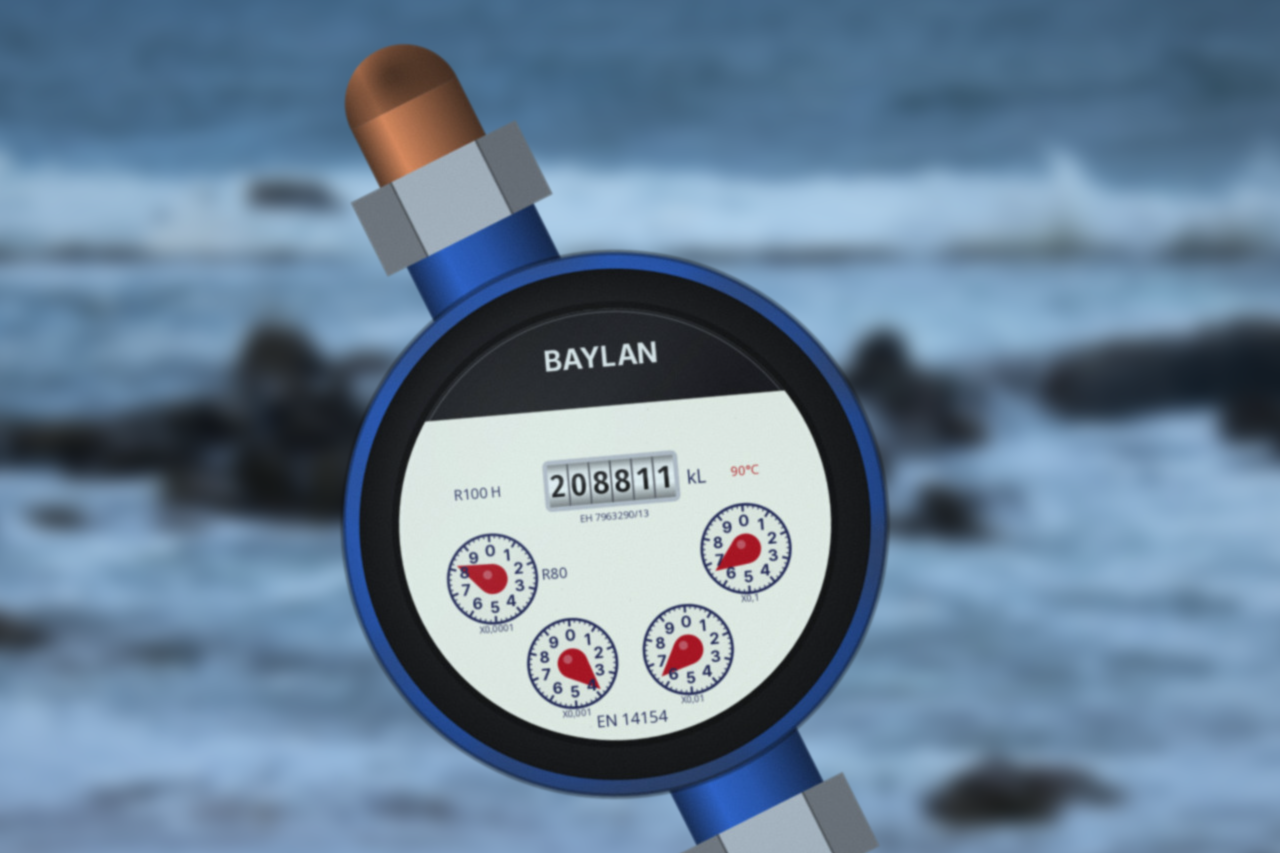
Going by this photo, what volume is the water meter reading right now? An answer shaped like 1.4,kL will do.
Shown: 208811.6638,kL
